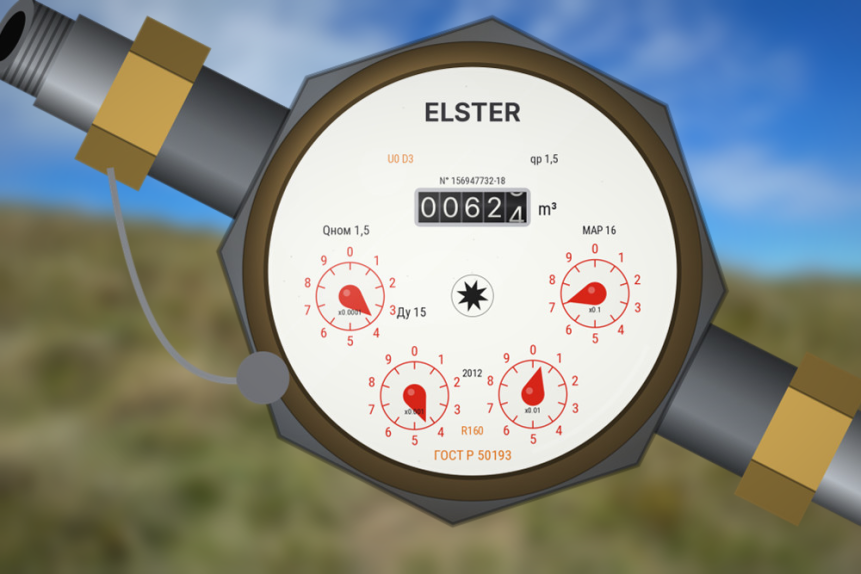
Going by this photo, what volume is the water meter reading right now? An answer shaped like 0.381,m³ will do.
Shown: 623.7043,m³
